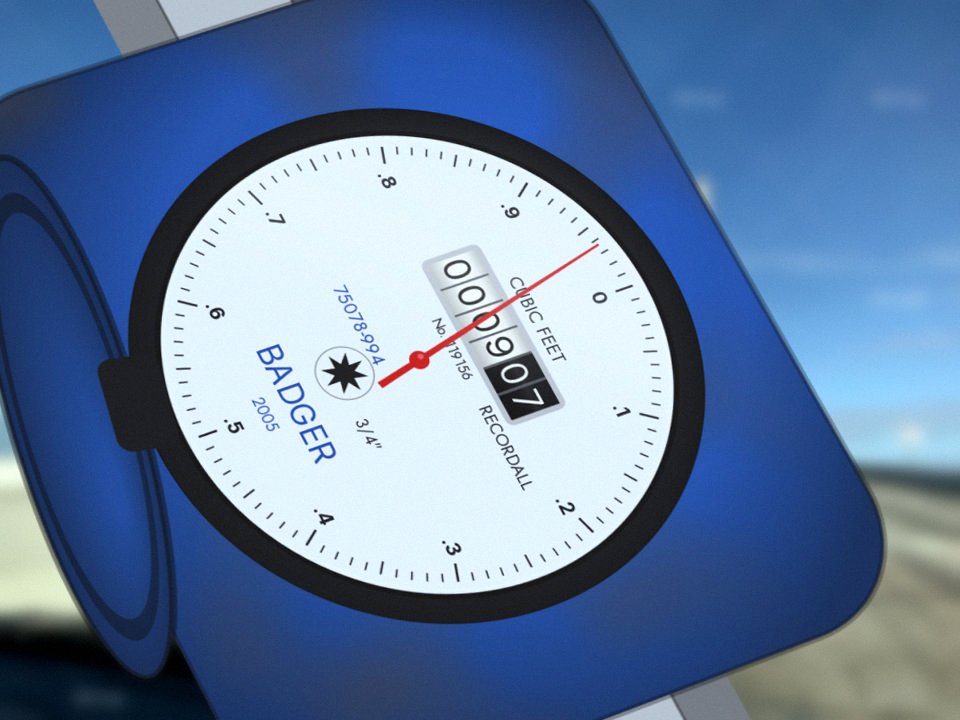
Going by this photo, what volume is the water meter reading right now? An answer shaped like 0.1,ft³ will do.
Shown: 906.96,ft³
